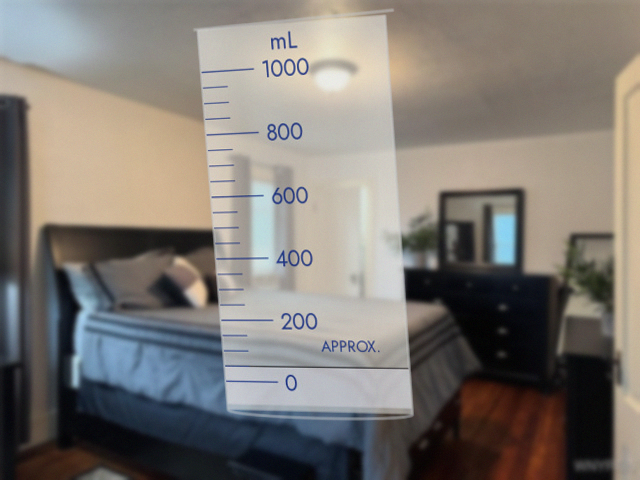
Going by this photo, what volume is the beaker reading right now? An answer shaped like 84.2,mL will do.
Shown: 50,mL
